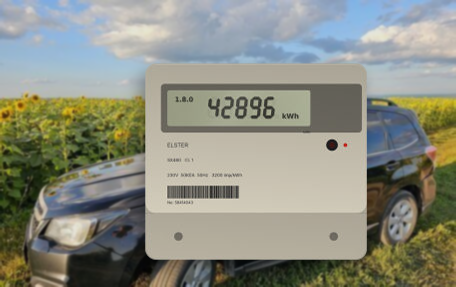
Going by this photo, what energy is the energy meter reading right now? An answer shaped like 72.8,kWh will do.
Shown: 42896,kWh
